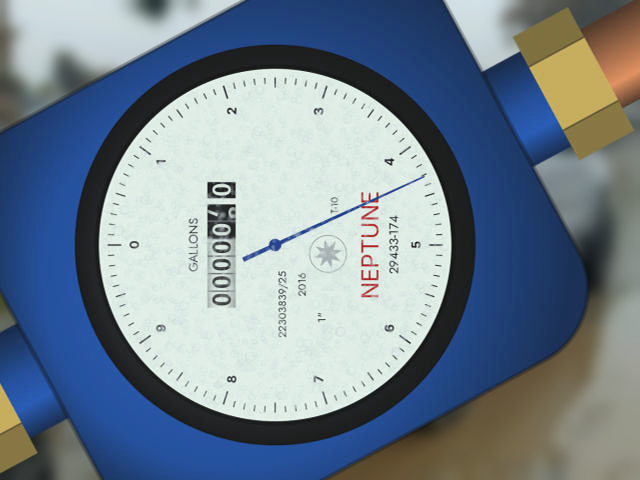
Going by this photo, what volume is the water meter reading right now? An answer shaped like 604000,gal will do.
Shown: 74.3,gal
